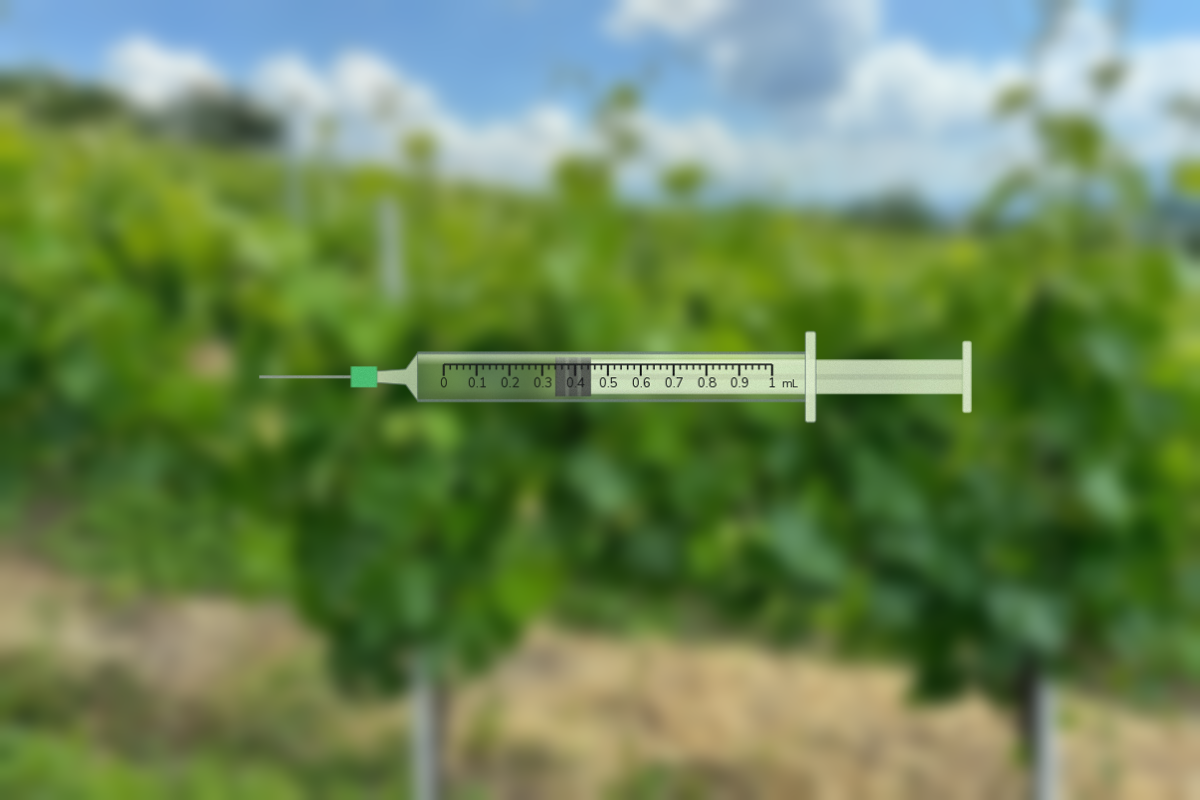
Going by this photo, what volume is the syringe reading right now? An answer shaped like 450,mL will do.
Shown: 0.34,mL
